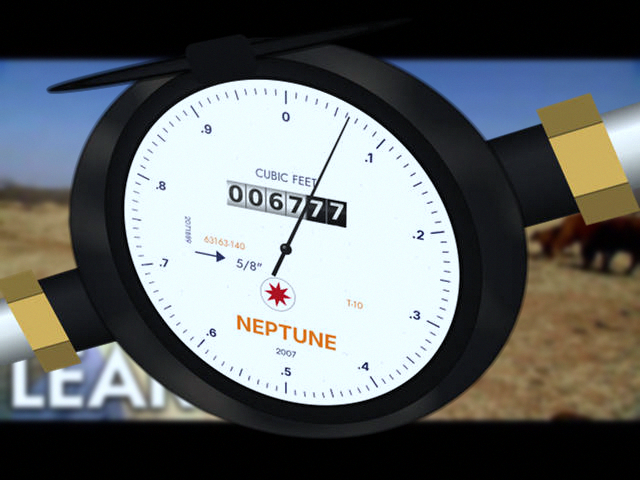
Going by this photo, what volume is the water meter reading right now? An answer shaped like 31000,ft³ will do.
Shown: 6777.06,ft³
